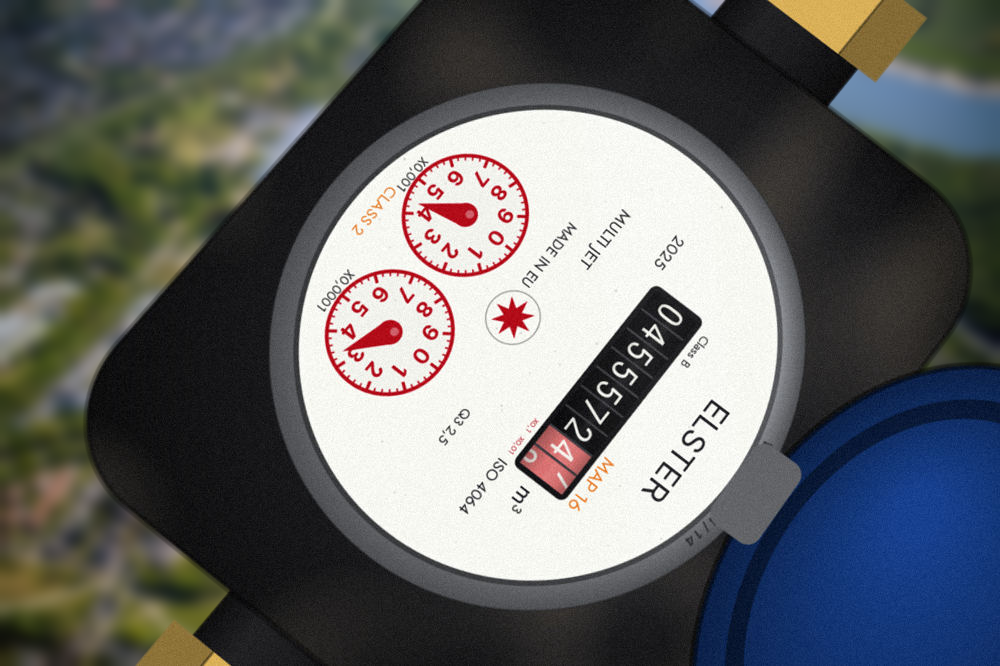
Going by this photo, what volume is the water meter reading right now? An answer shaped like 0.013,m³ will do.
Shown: 455572.4743,m³
